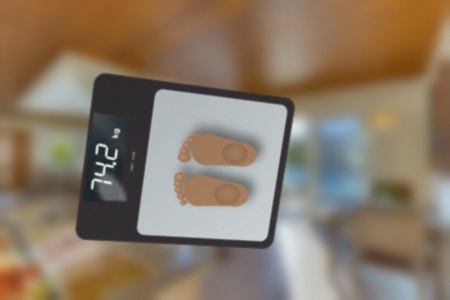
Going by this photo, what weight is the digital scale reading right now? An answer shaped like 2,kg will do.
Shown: 74.2,kg
